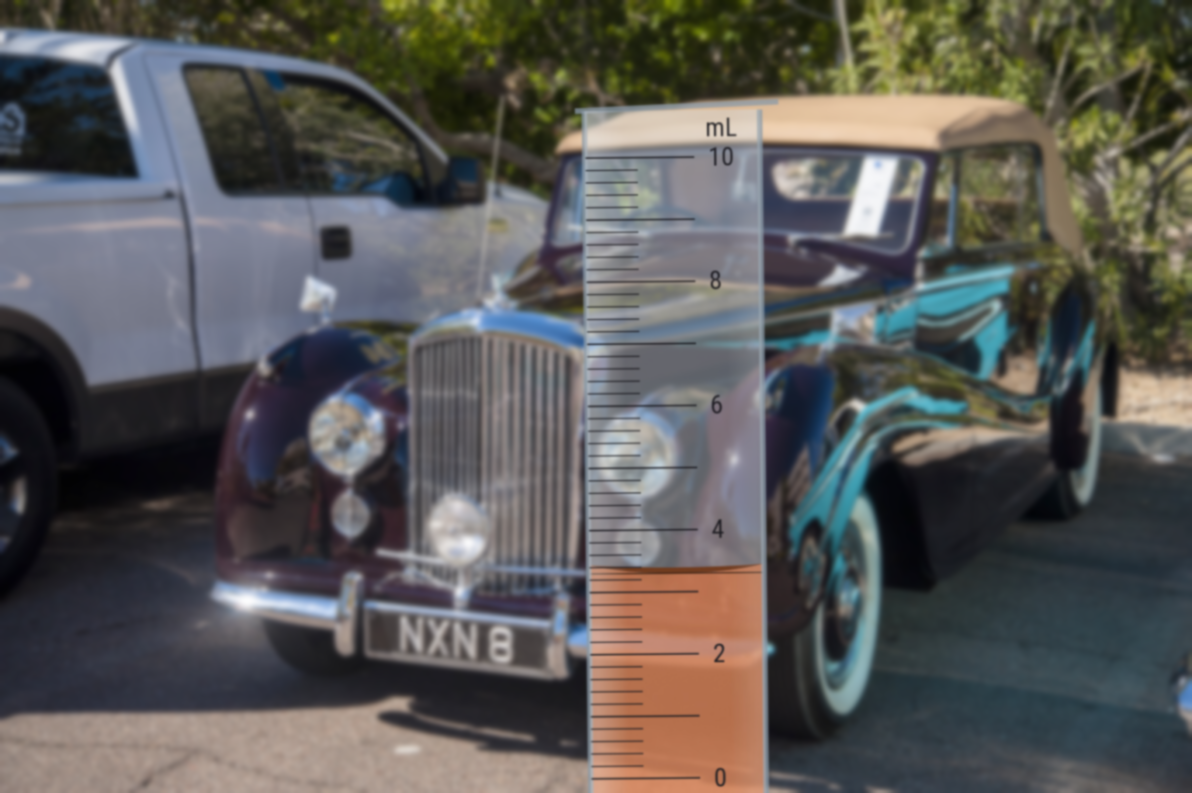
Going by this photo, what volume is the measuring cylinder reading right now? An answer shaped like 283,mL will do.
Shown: 3.3,mL
